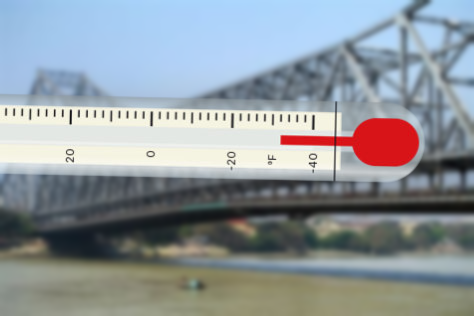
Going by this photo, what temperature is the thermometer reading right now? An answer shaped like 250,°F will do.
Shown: -32,°F
